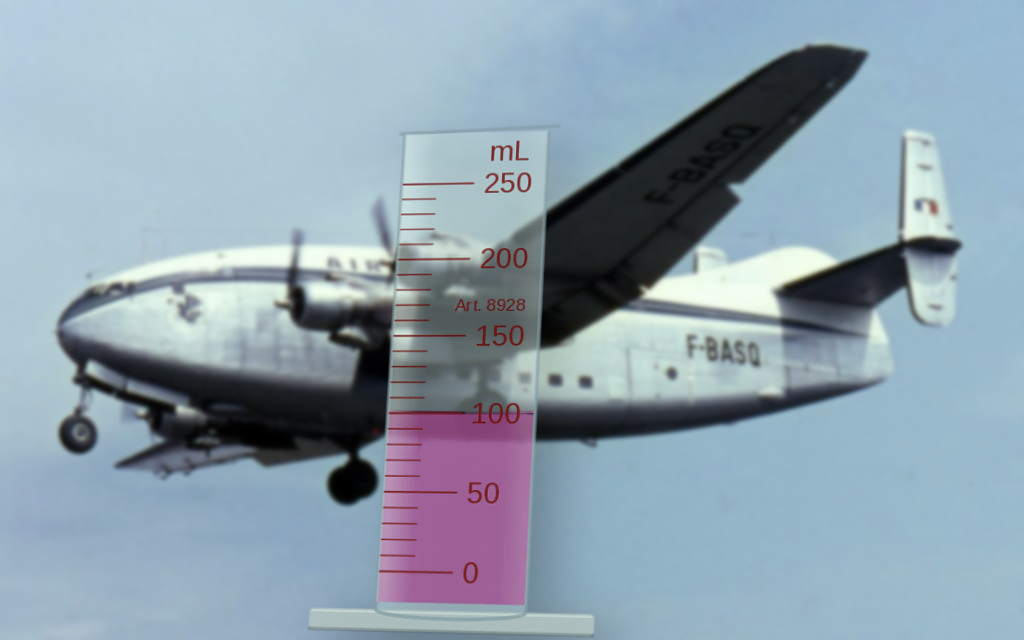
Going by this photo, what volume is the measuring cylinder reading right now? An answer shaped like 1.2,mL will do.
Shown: 100,mL
